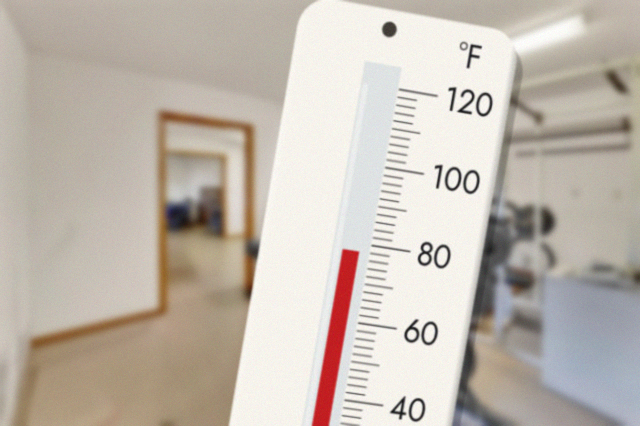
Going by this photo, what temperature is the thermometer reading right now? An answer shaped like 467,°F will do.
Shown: 78,°F
